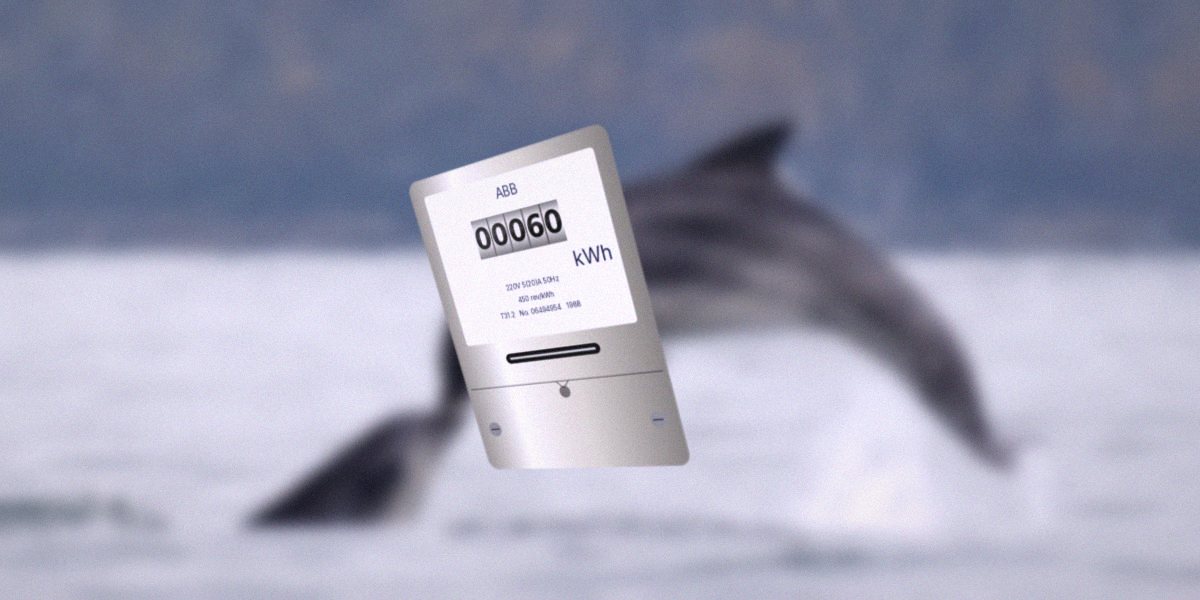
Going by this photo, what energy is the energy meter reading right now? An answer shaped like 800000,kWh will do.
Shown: 60,kWh
